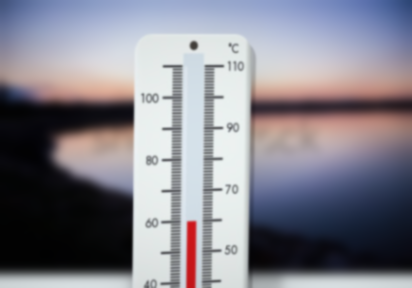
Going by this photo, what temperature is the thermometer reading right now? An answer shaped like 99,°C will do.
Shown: 60,°C
